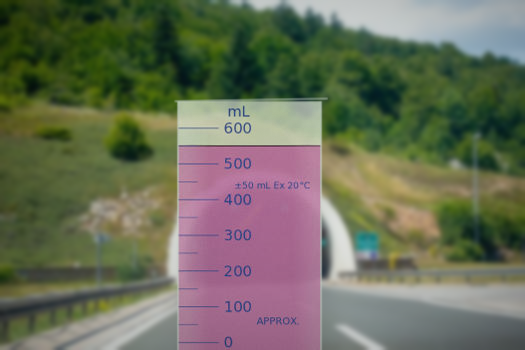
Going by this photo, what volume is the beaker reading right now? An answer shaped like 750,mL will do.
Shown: 550,mL
